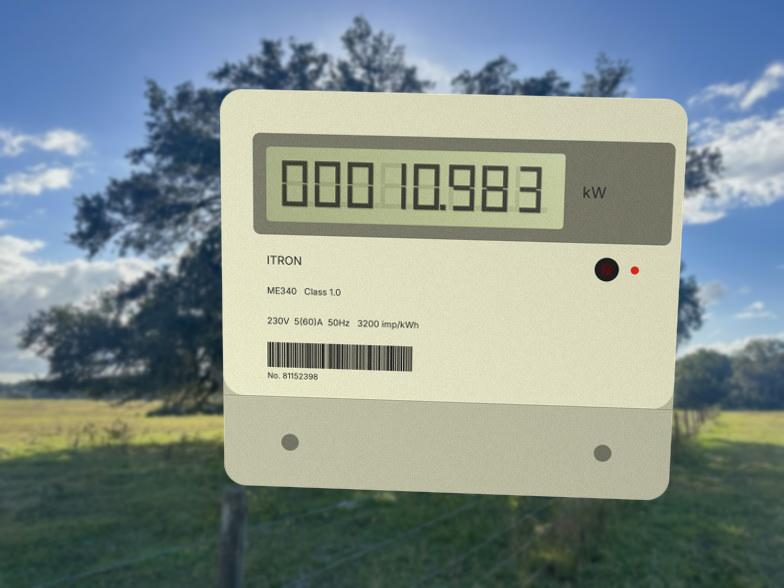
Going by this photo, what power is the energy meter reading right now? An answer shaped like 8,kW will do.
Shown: 10.983,kW
